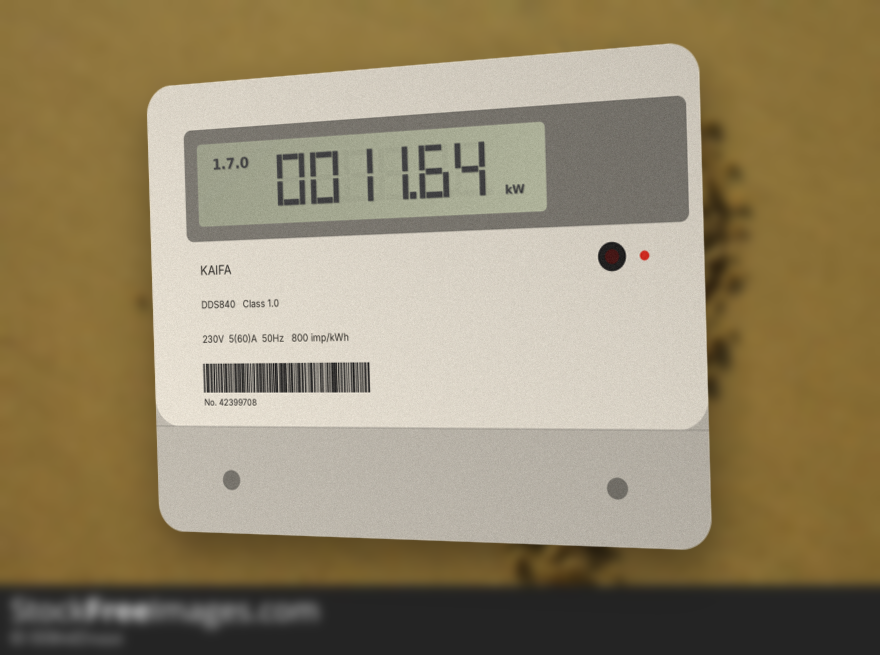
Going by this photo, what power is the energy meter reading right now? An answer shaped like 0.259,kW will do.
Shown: 11.64,kW
